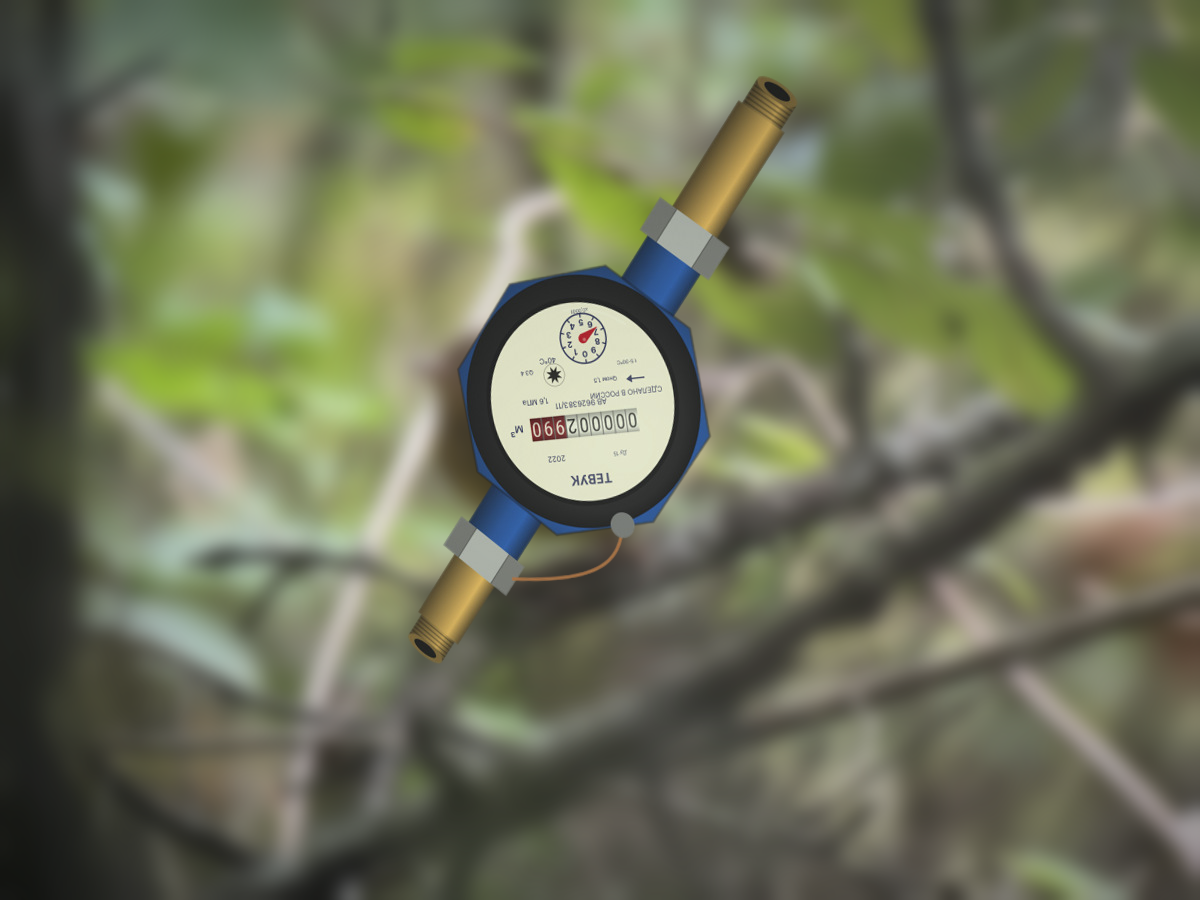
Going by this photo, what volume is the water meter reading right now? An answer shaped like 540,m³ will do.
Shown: 2.9906,m³
